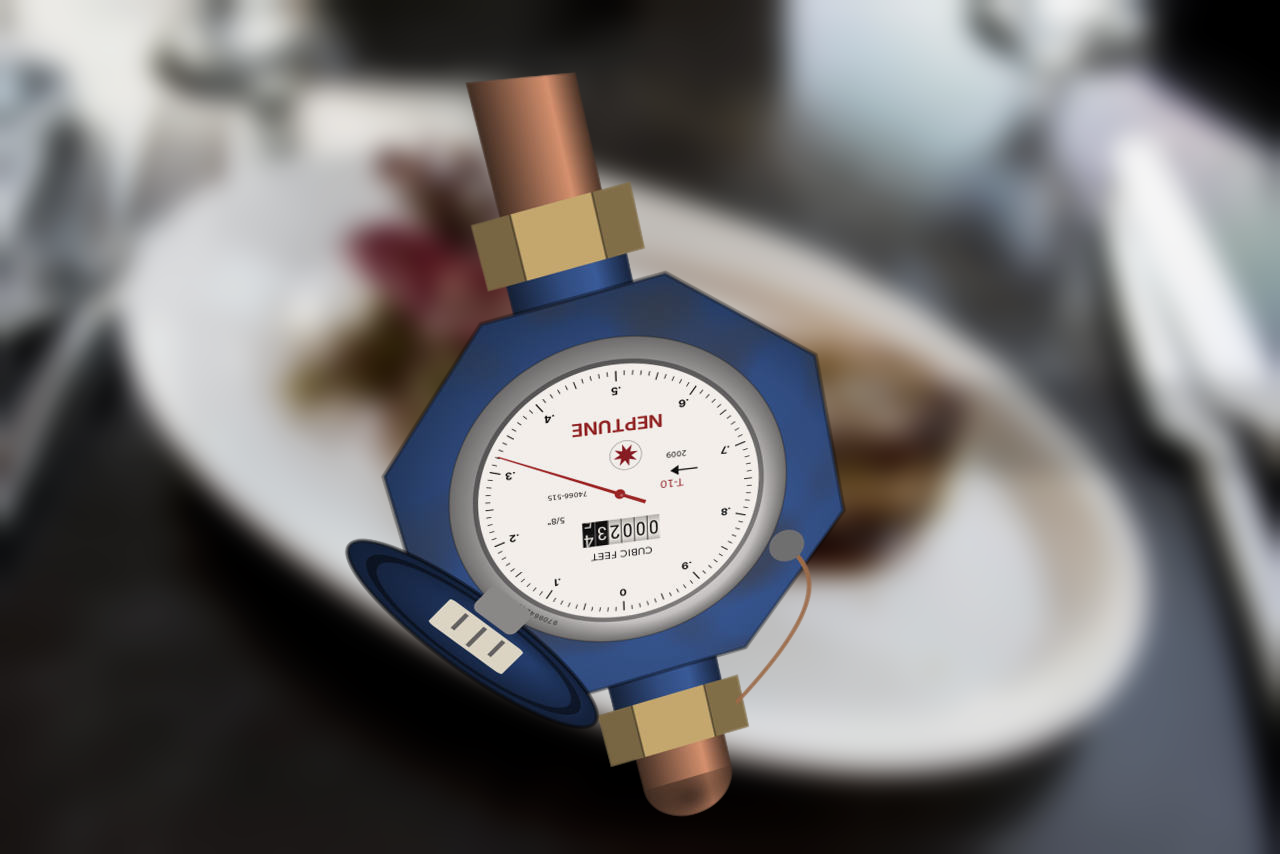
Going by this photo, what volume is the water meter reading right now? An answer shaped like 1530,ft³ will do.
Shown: 234.32,ft³
